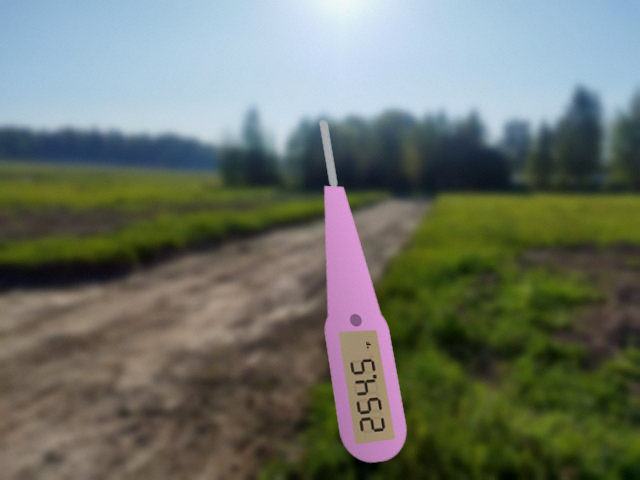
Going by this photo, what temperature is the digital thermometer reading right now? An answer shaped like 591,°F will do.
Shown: 254.5,°F
